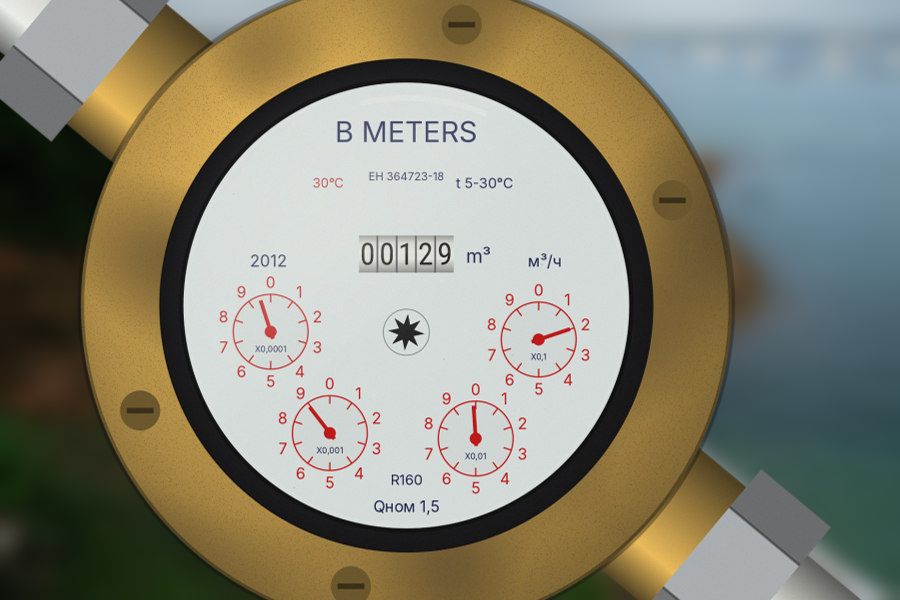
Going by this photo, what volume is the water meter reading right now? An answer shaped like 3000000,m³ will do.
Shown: 129.1989,m³
